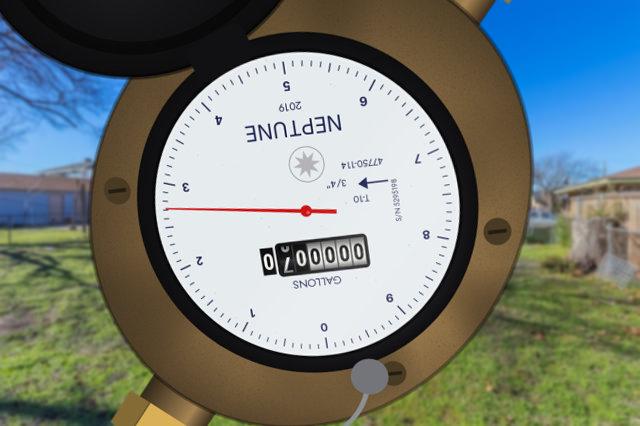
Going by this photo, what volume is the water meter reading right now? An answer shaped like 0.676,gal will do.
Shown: 72.7,gal
